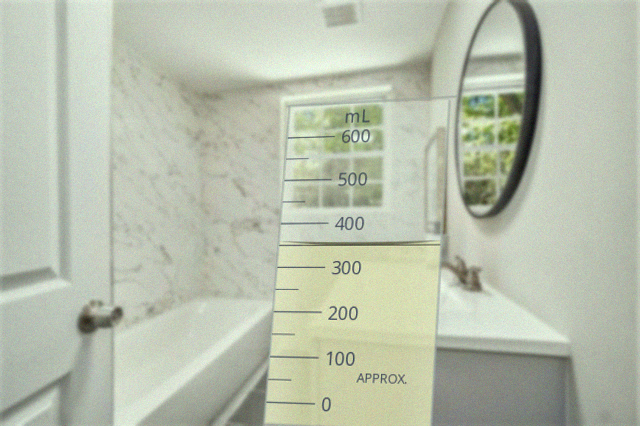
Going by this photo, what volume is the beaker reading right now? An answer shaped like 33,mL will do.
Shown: 350,mL
